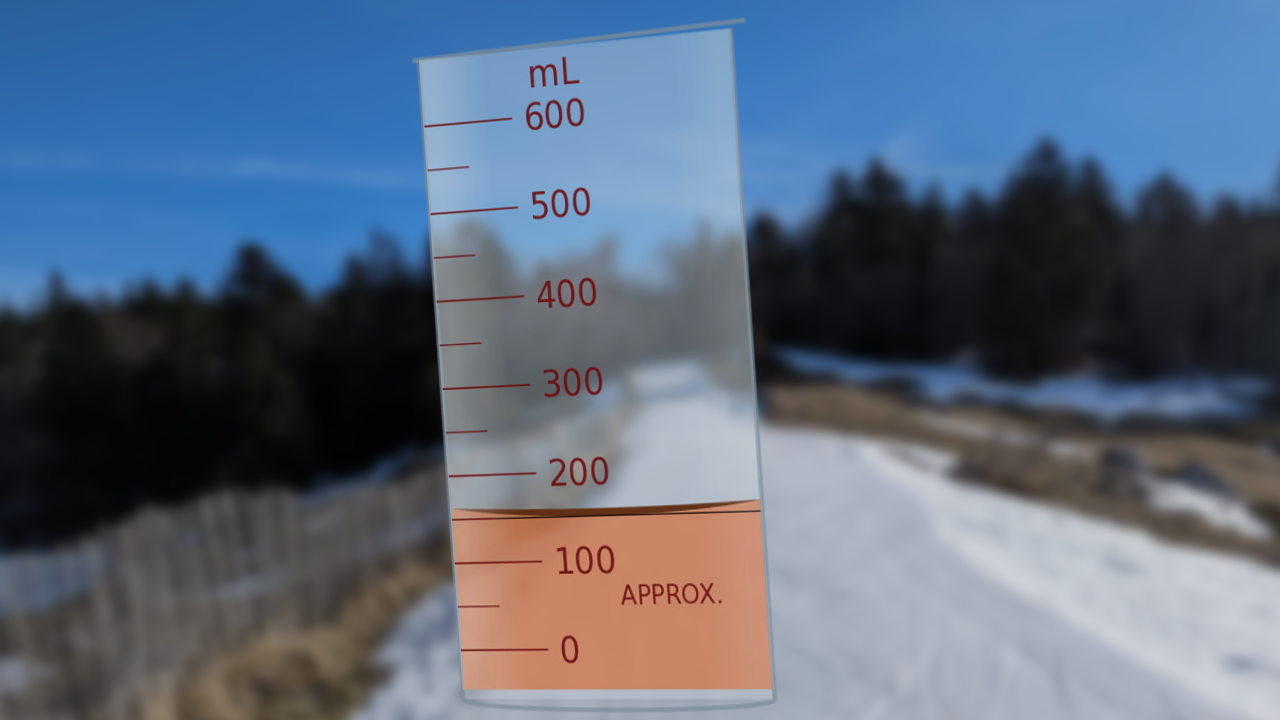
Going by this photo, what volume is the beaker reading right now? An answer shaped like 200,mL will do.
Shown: 150,mL
